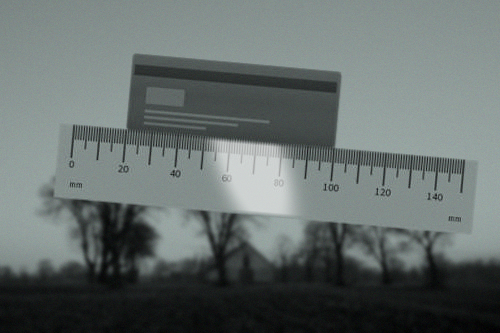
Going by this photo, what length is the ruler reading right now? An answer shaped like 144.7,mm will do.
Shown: 80,mm
